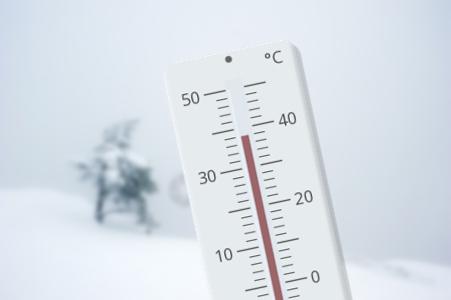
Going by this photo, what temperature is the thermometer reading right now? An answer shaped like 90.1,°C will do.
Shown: 38,°C
